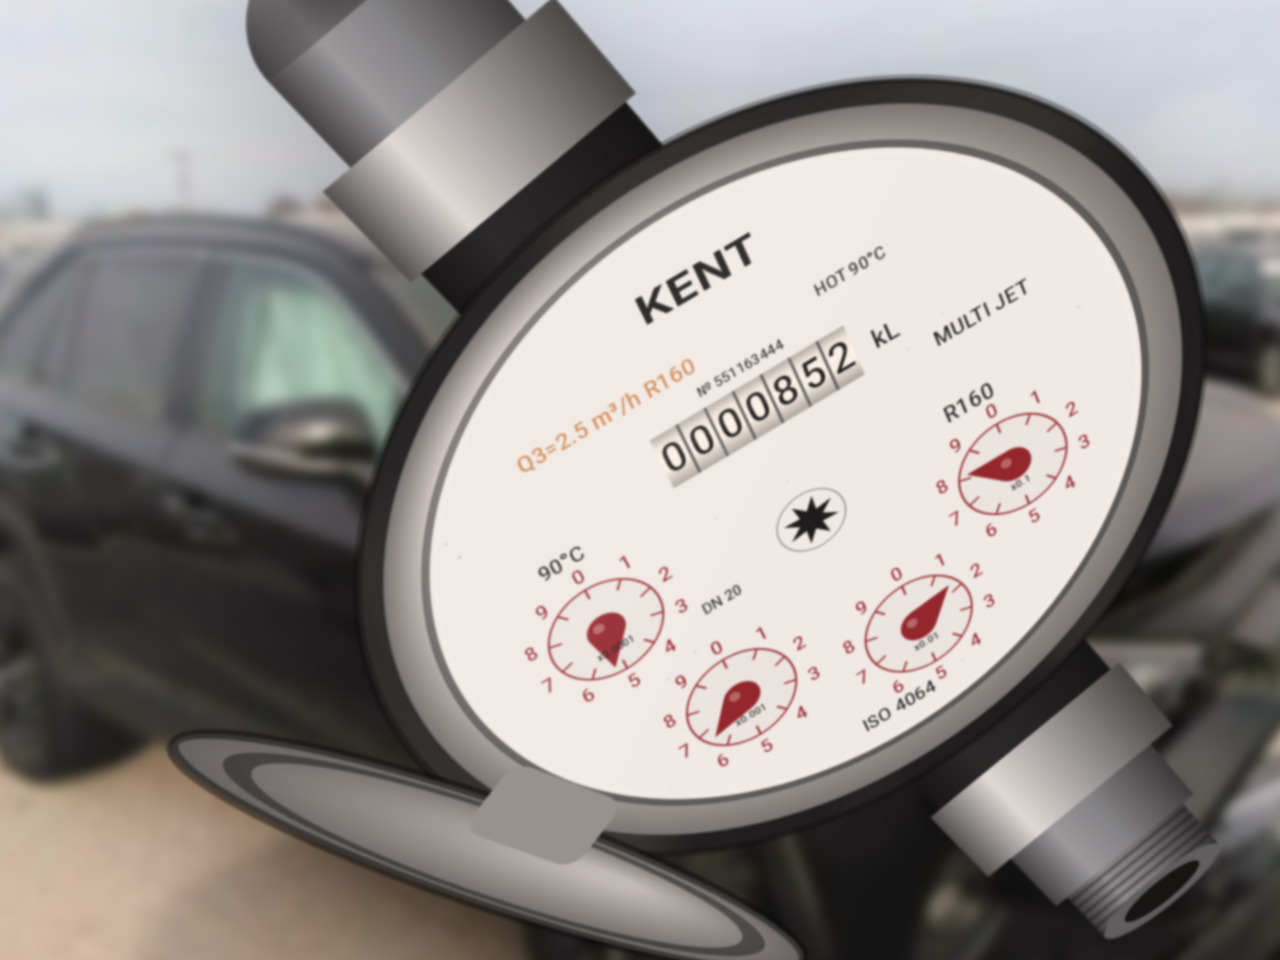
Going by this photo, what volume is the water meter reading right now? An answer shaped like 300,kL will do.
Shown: 852.8165,kL
